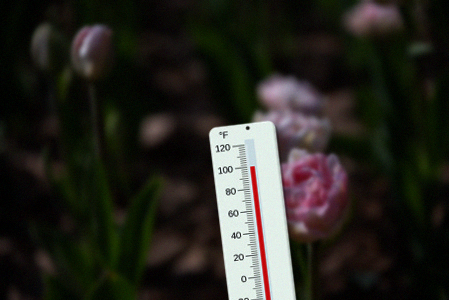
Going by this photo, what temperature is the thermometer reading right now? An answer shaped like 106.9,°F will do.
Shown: 100,°F
